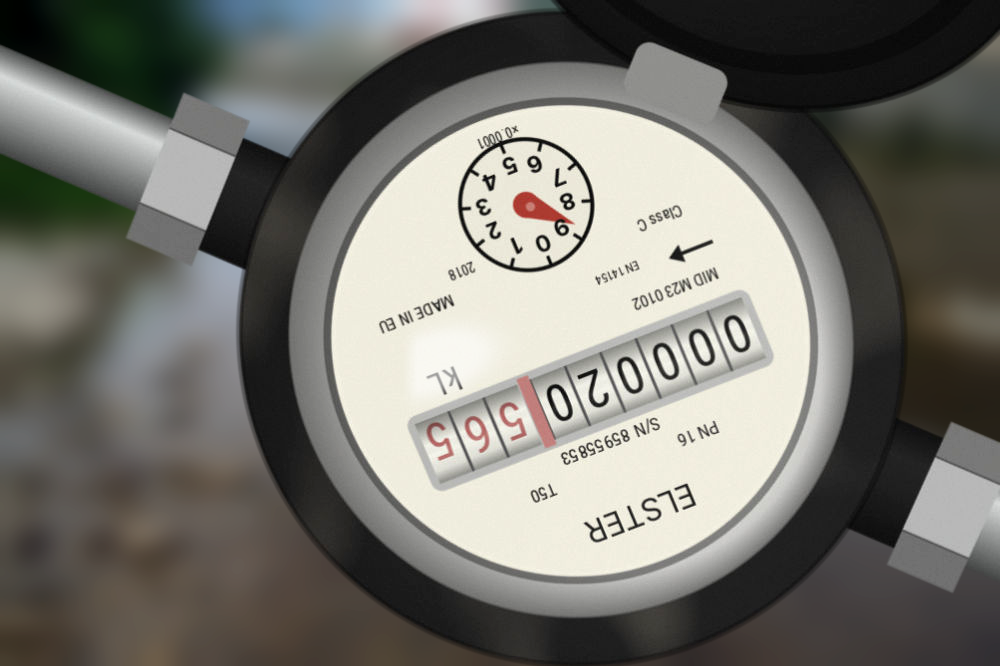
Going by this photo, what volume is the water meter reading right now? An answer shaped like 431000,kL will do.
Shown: 20.5648,kL
